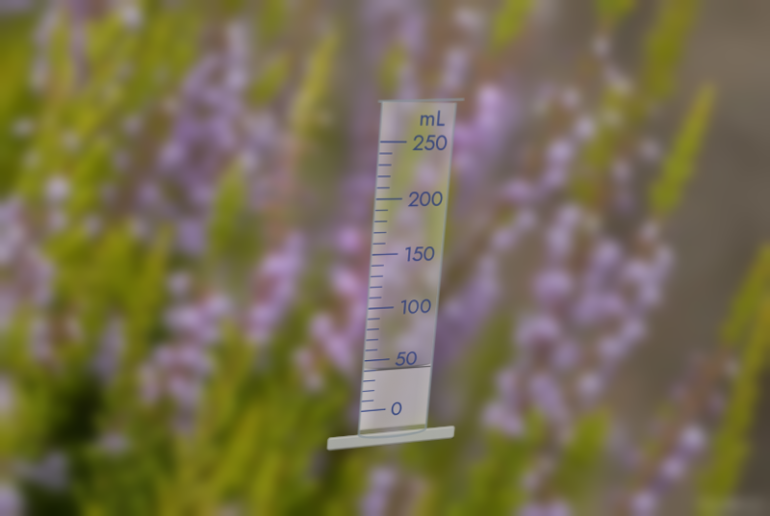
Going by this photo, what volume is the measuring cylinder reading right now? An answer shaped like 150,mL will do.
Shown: 40,mL
